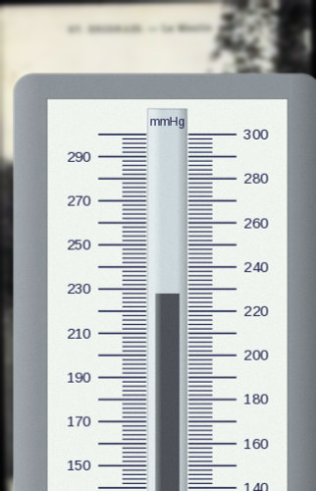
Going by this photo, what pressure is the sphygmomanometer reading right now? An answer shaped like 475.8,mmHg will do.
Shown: 228,mmHg
